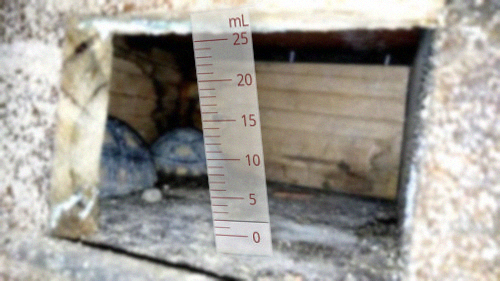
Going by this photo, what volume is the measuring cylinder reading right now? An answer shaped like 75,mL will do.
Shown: 2,mL
